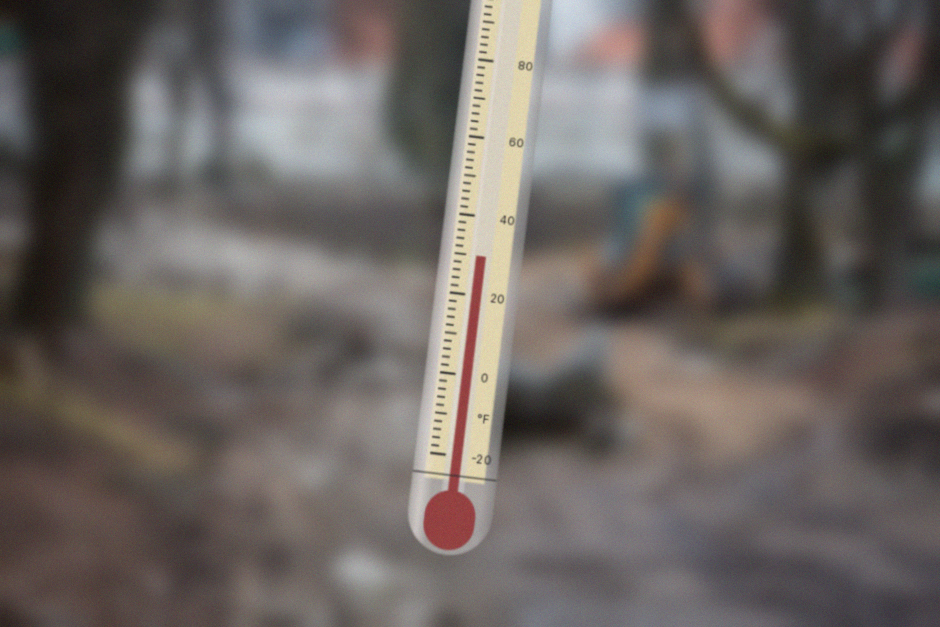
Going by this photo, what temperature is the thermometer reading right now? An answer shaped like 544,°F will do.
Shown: 30,°F
